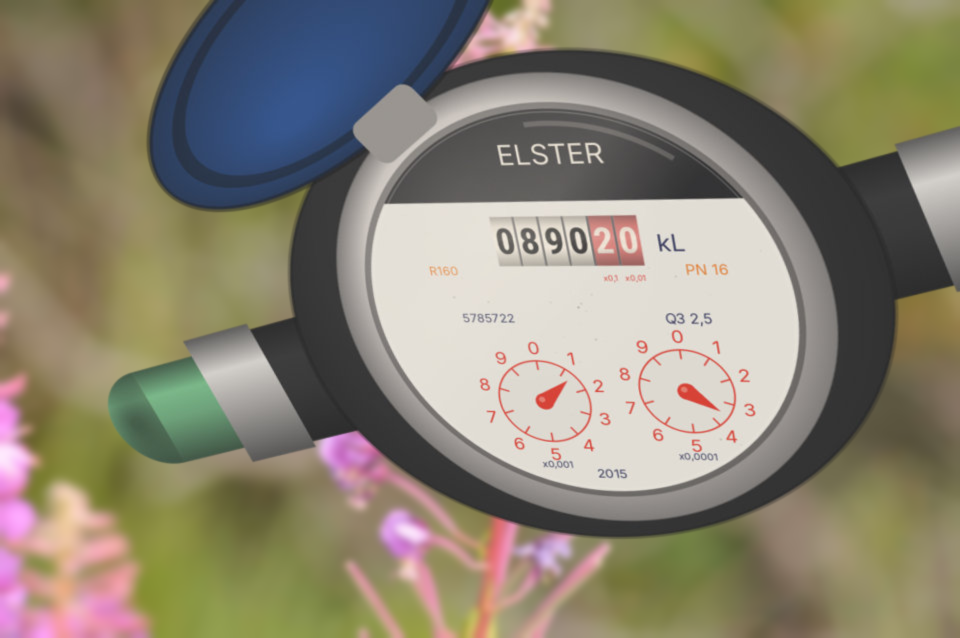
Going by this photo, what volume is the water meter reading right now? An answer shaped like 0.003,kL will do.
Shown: 890.2013,kL
